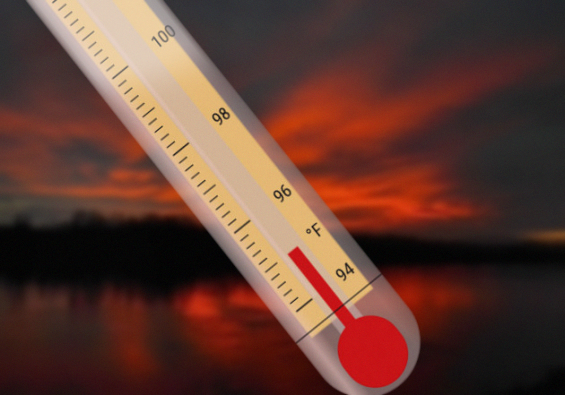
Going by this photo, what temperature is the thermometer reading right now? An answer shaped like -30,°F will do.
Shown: 95,°F
